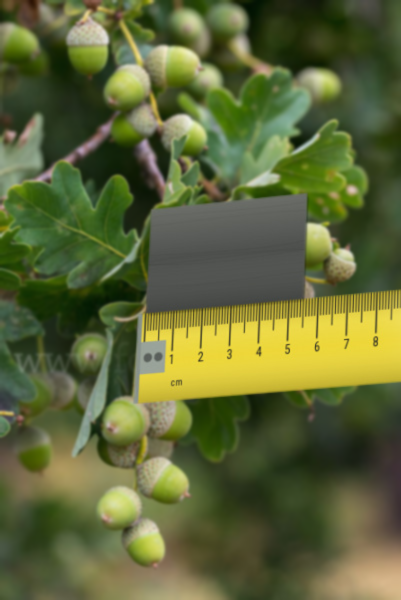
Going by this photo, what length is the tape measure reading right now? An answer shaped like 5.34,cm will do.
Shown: 5.5,cm
